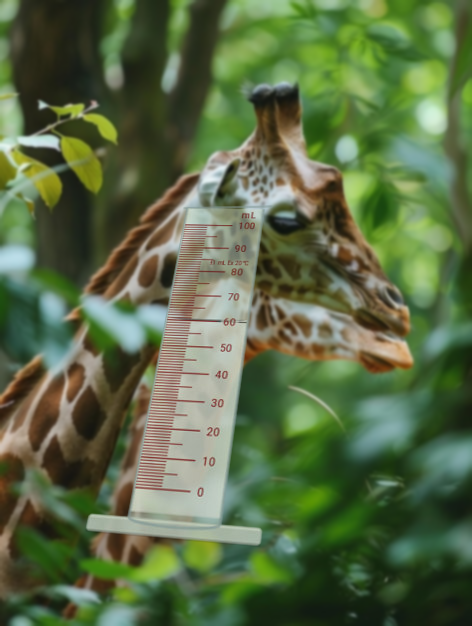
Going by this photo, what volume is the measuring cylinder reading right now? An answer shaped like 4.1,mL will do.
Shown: 60,mL
